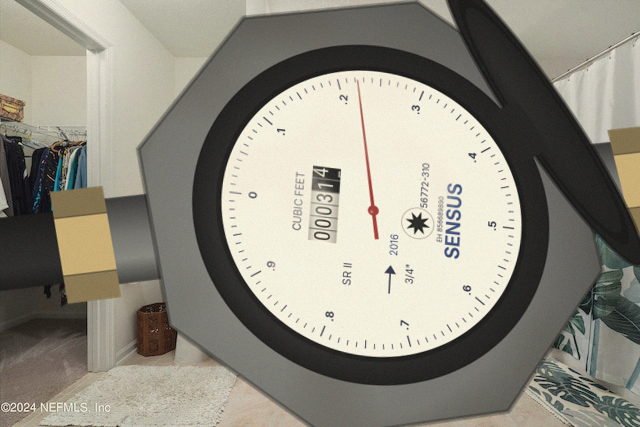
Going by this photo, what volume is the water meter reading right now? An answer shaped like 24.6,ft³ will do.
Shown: 314.22,ft³
